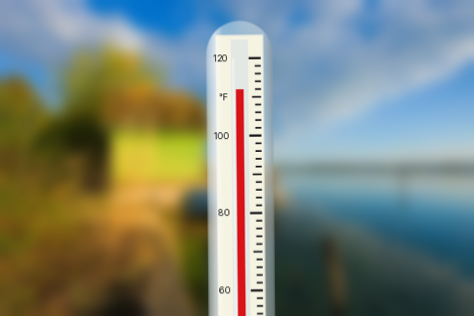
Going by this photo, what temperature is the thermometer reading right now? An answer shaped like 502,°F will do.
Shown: 112,°F
